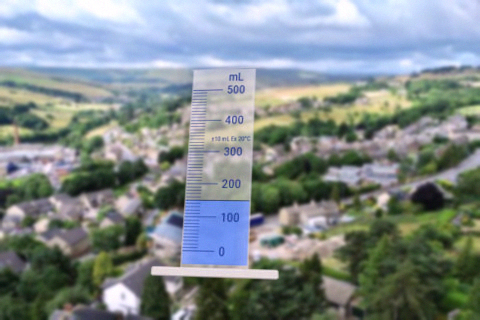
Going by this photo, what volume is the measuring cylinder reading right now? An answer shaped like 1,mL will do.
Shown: 150,mL
